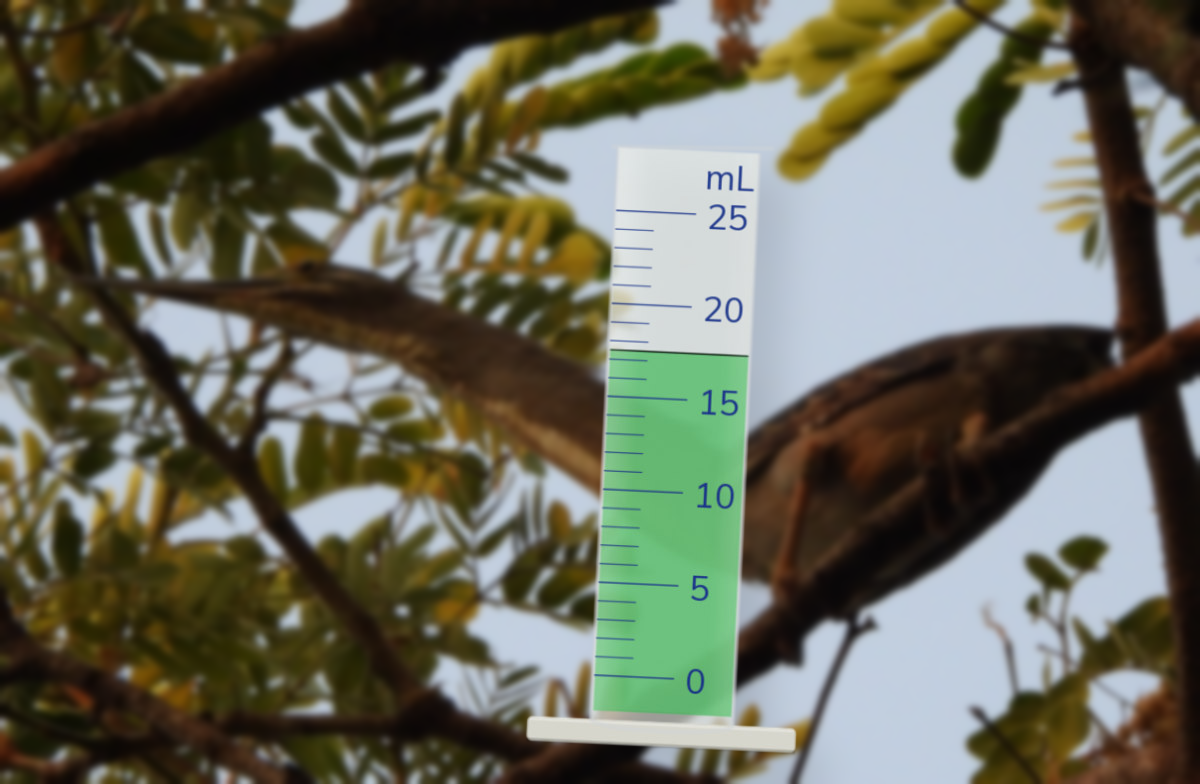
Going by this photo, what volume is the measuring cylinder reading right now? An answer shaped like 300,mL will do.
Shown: 17.5,mL
